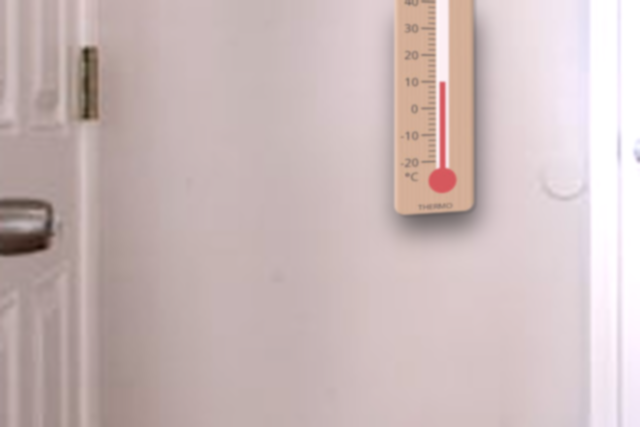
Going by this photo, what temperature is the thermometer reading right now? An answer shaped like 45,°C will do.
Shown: 10,°C
